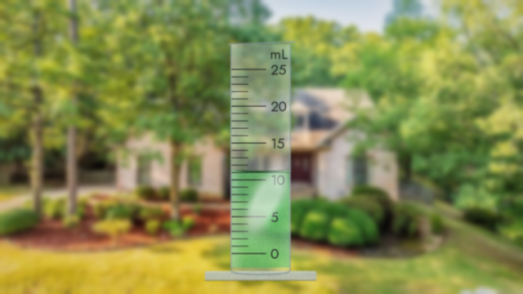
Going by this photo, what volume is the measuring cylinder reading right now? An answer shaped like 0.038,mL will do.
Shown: 11,mL
